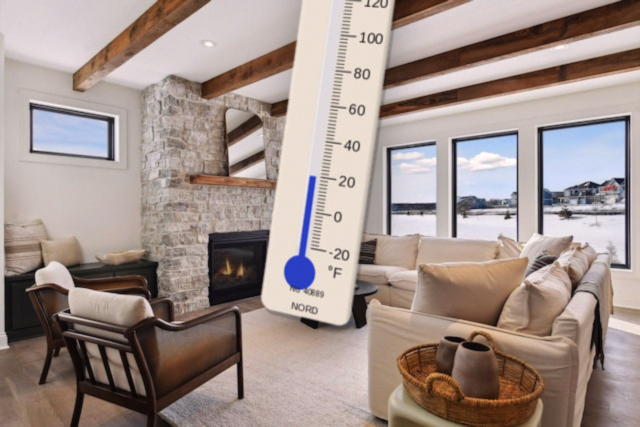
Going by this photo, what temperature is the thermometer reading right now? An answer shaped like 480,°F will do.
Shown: 20,°F
